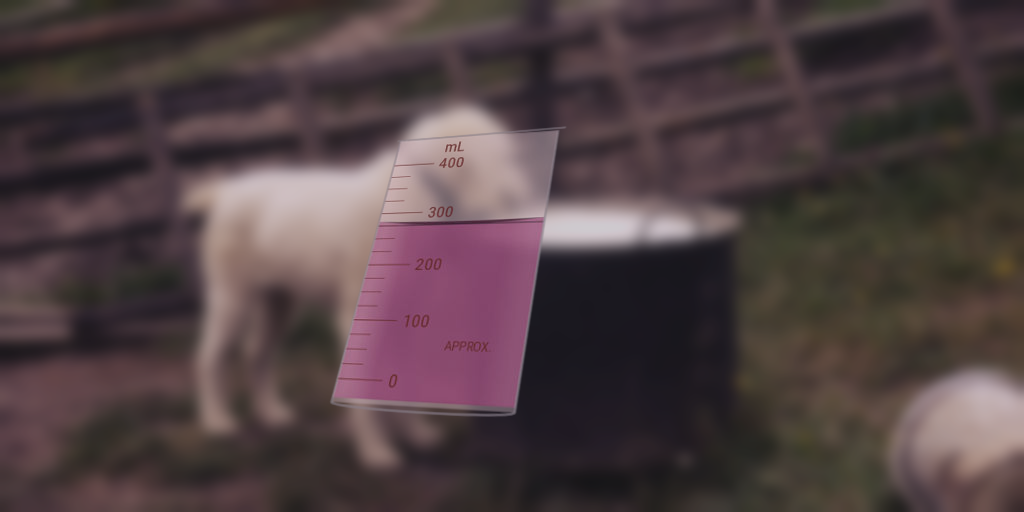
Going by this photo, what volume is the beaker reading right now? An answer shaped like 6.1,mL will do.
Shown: 275,mL
